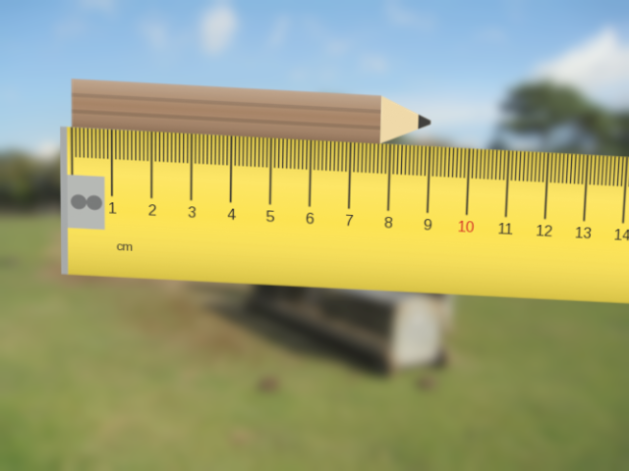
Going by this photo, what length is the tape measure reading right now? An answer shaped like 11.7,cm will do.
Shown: 9,cm
